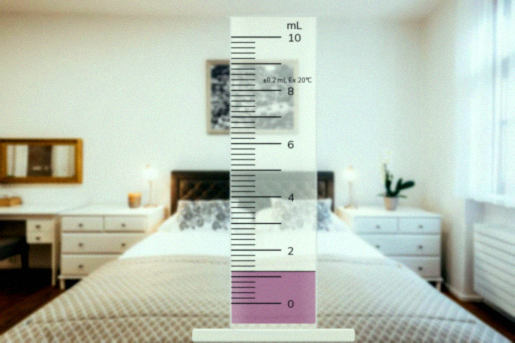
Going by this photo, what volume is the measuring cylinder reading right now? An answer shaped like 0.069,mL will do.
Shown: 1.2,mL
